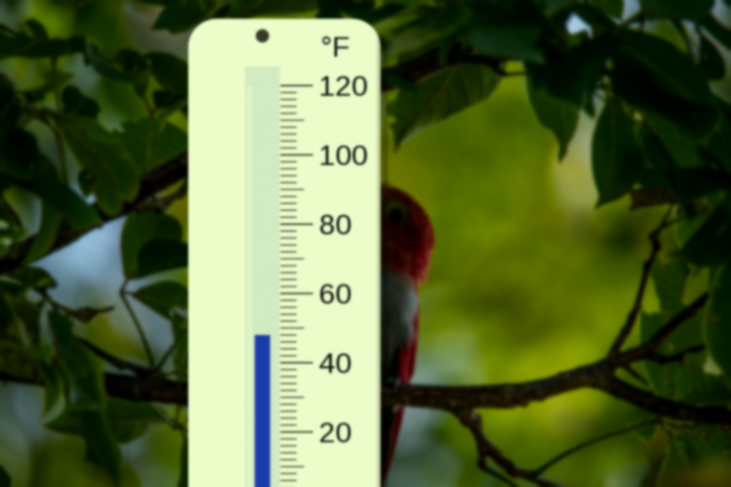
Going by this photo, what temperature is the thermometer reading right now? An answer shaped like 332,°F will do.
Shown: 48,°F
